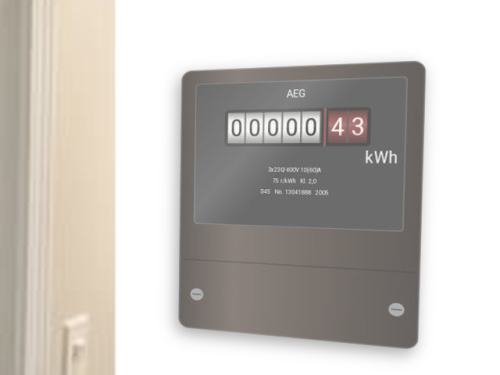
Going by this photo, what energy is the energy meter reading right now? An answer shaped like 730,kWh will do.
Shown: 0.43,kWh
